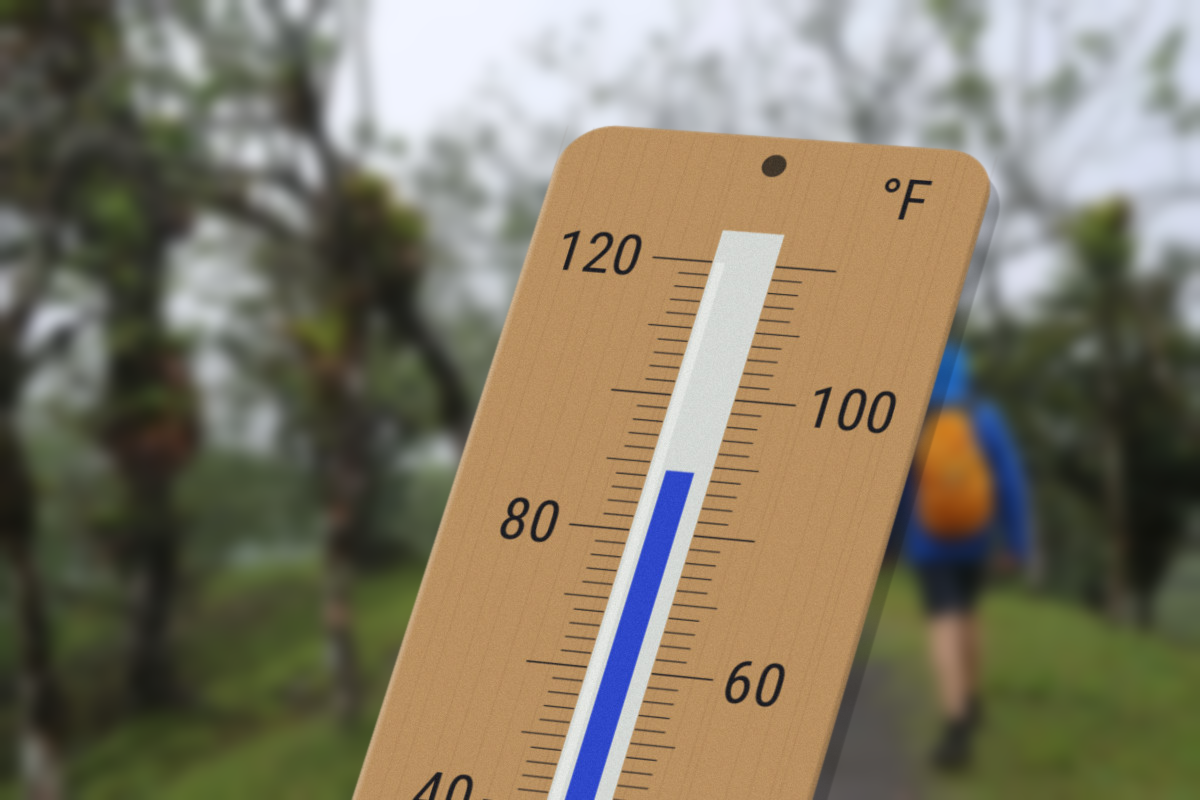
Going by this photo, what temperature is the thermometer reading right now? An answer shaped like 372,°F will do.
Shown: 89,°F
